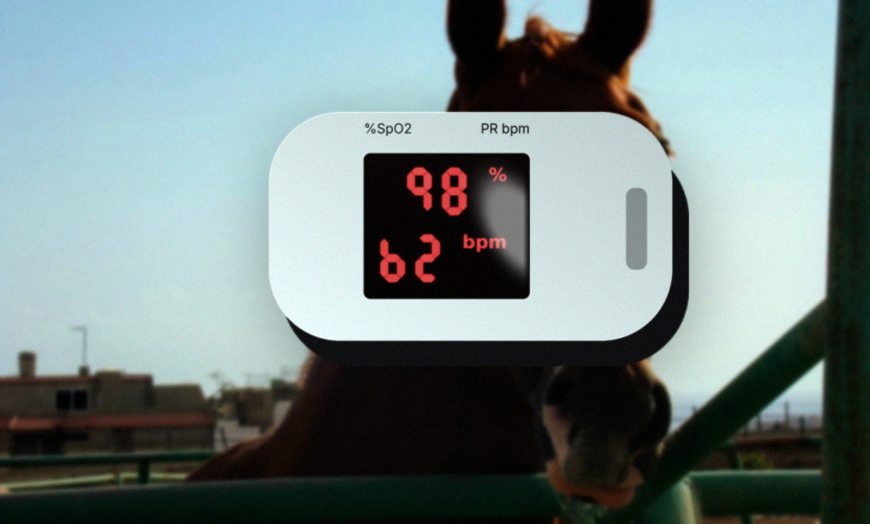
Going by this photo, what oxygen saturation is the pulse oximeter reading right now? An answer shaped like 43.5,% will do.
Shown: 98,%
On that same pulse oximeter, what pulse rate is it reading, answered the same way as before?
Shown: 62,bpm
